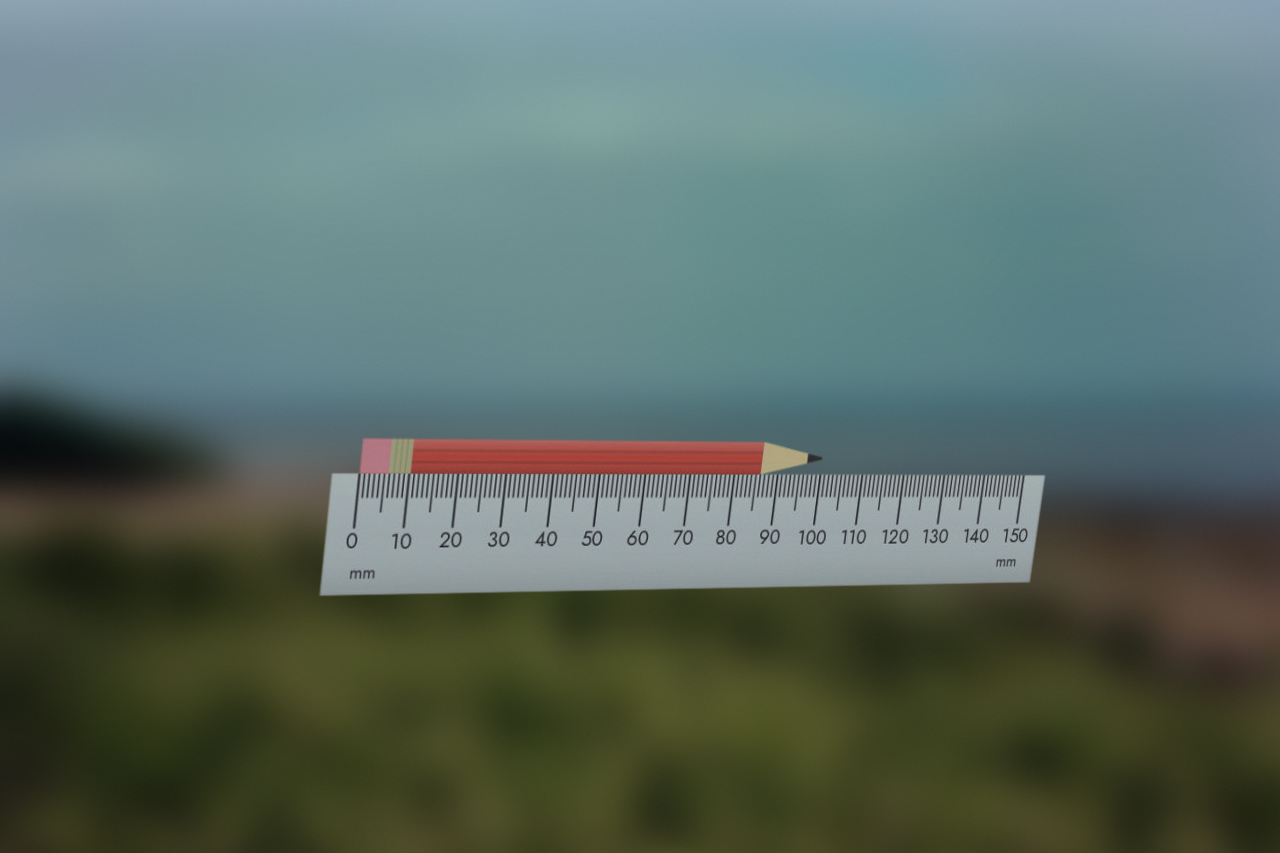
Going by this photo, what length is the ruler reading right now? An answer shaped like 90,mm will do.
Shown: 100,mm
